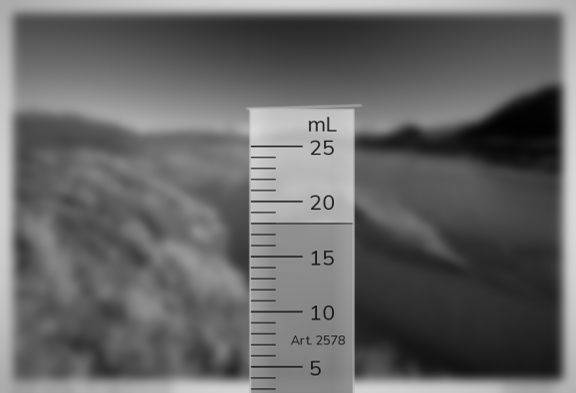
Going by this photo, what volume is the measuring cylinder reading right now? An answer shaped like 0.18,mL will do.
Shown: 18,mL
